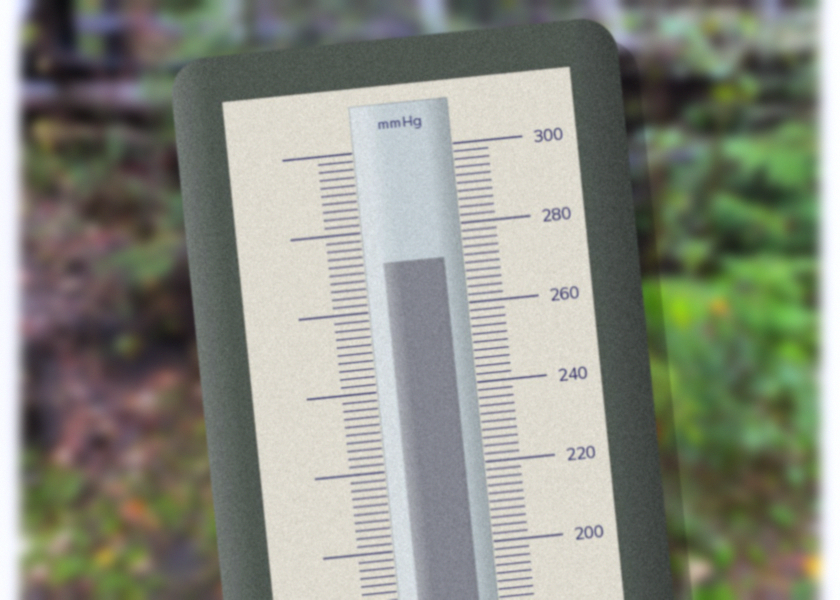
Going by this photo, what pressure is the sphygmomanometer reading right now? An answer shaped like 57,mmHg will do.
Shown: 272,mmHg
